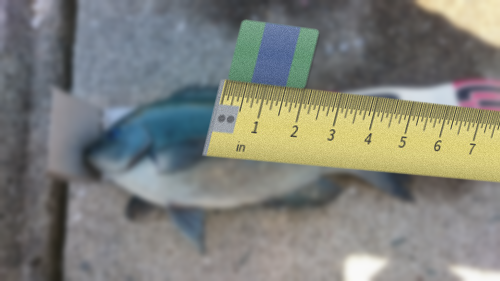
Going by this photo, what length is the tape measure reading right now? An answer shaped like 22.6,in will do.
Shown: 2,in
